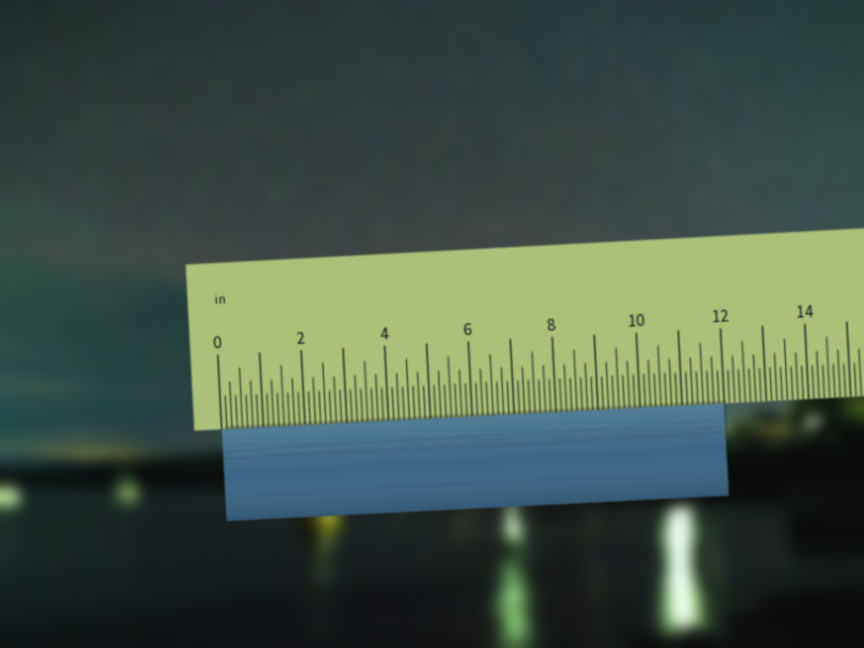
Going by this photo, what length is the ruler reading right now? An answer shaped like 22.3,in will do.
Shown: 12,in
